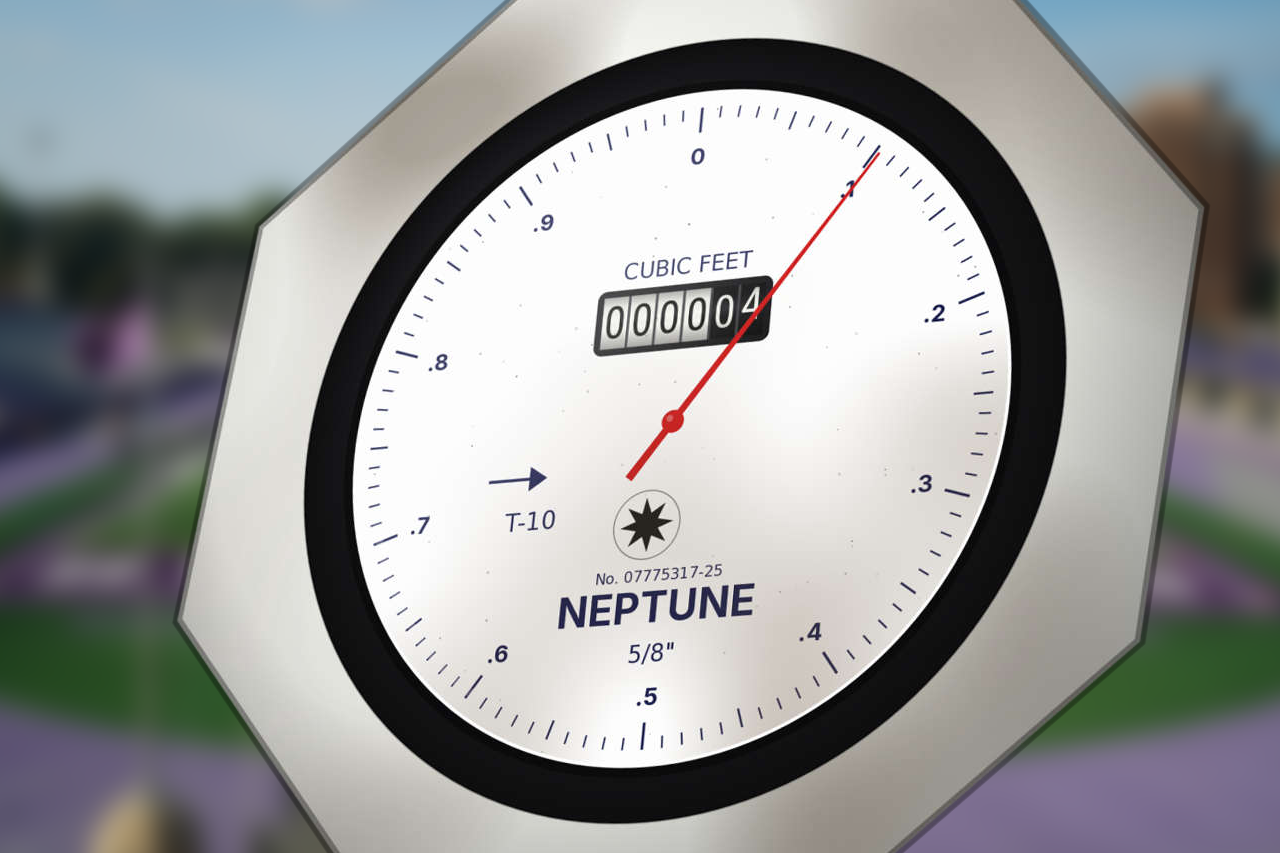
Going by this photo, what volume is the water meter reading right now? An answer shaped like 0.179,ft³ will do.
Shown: 4.10,ft³
